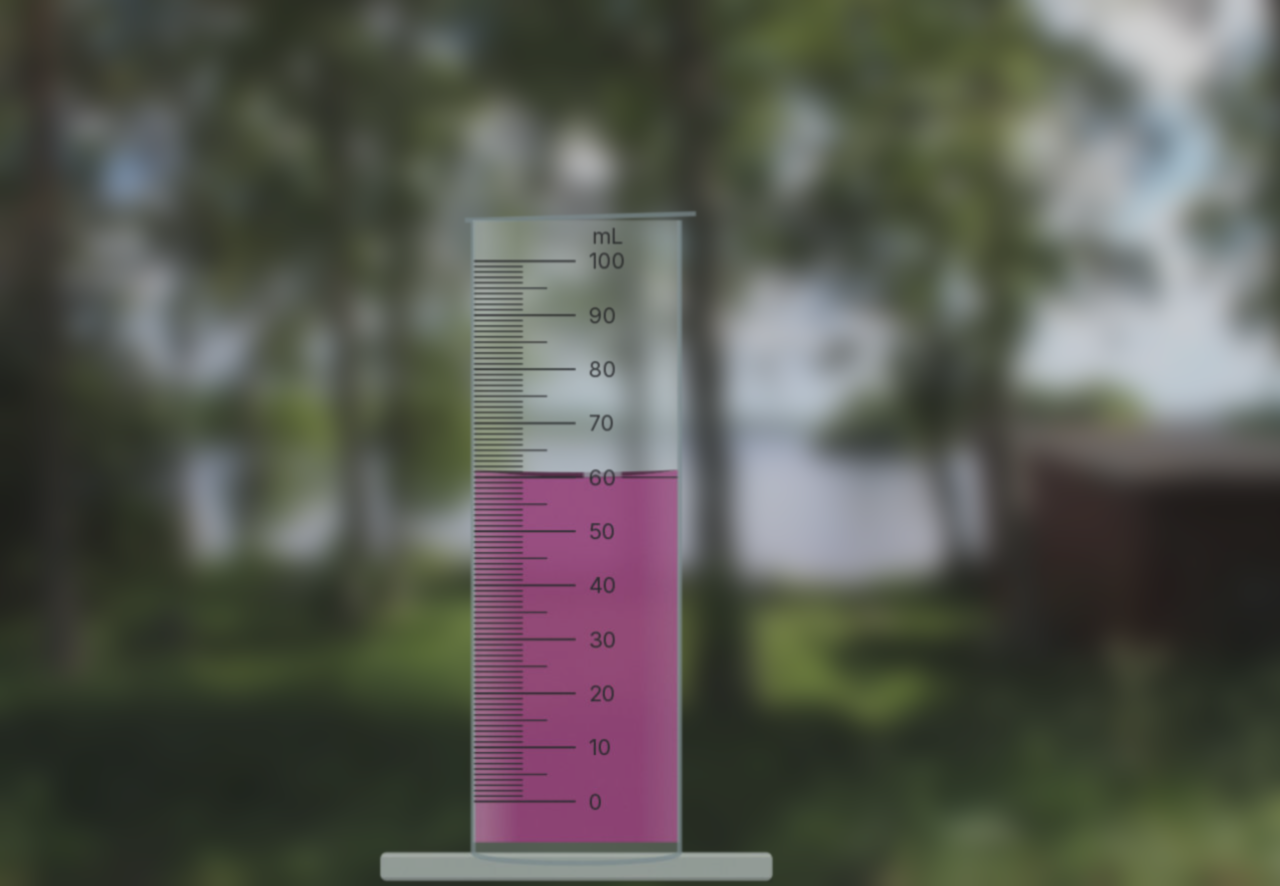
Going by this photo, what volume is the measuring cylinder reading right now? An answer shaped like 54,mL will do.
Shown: 60,mL
